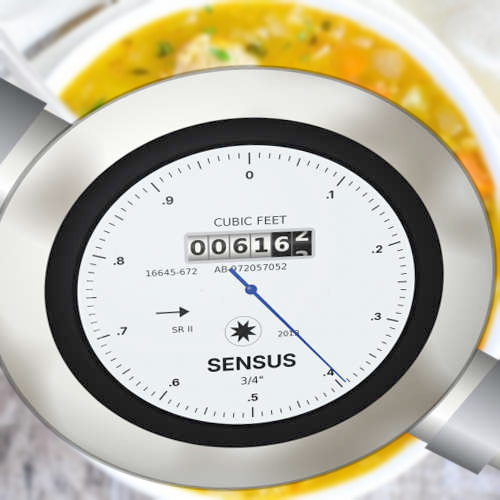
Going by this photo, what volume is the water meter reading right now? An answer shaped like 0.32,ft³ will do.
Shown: 6162.39,ft³
